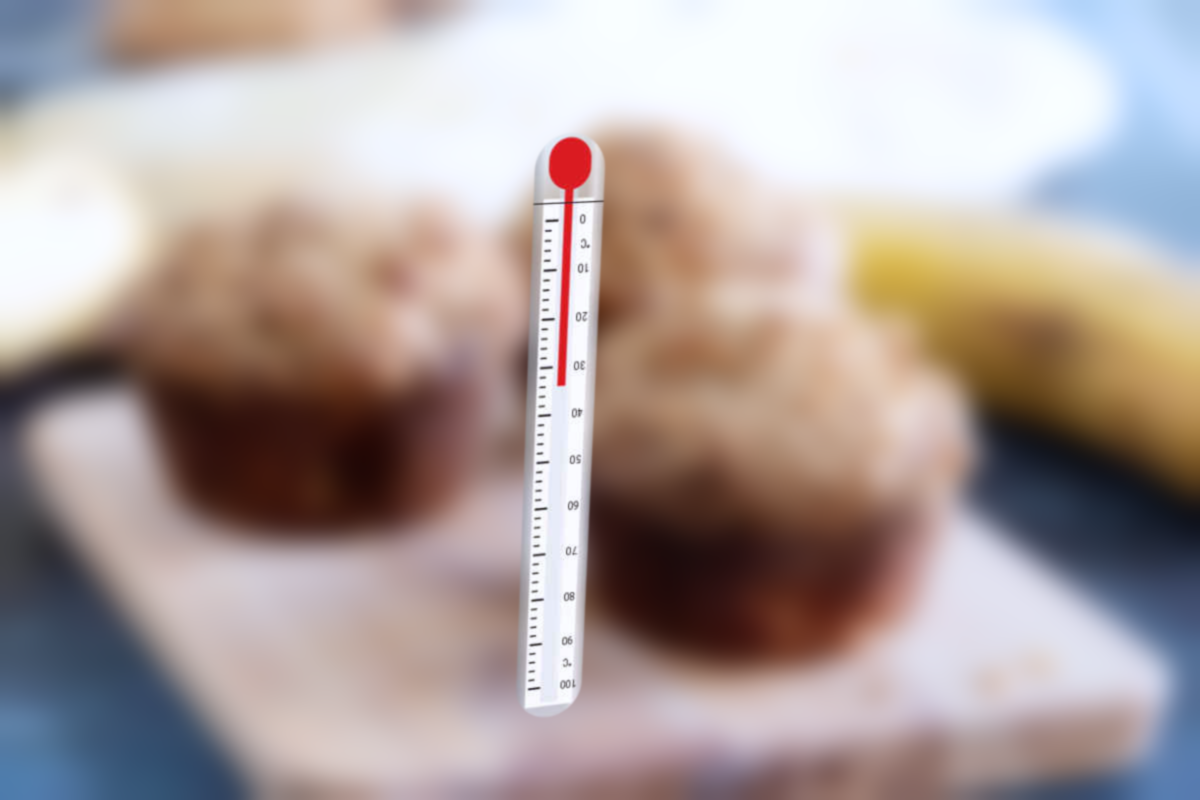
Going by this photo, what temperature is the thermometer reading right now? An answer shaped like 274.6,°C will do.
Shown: 34,°C
